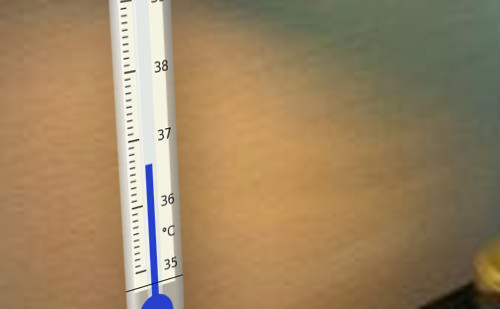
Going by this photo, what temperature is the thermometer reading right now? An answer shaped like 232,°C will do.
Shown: 36.6,°C
